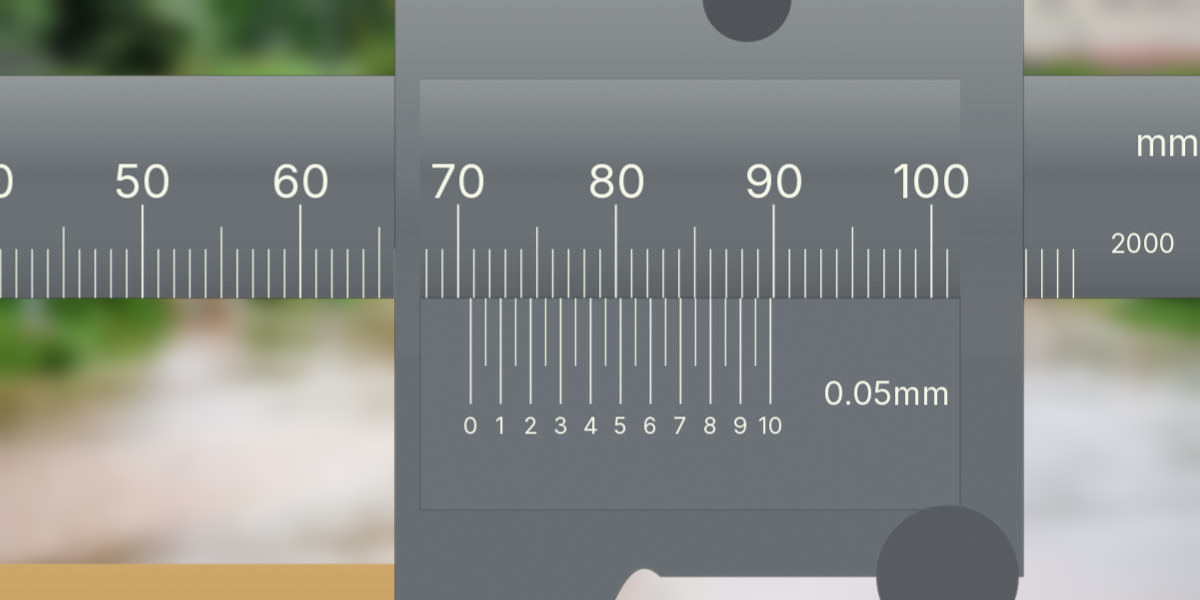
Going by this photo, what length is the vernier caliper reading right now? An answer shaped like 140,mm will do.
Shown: 70.8,mm
